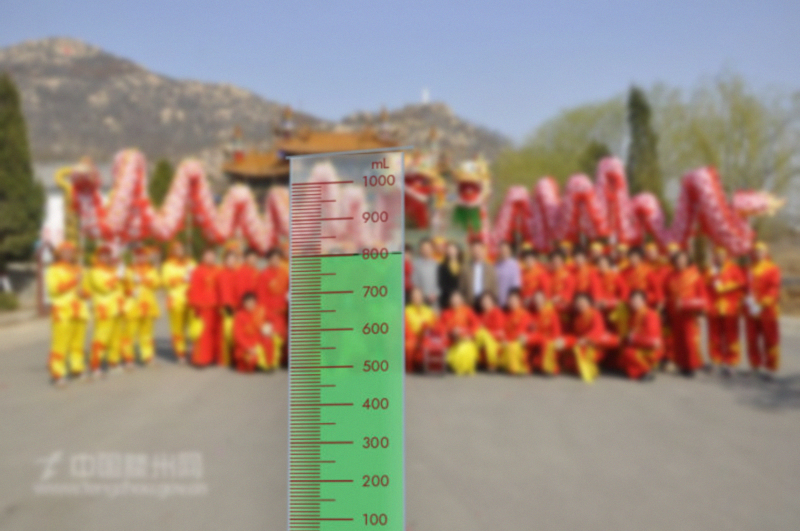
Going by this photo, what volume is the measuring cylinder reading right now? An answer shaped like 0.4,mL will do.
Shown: 800,mL
